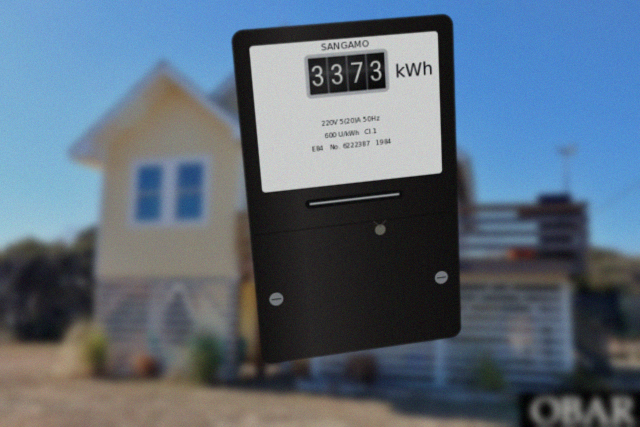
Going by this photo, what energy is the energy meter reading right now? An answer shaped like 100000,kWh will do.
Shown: 3373,kWh
